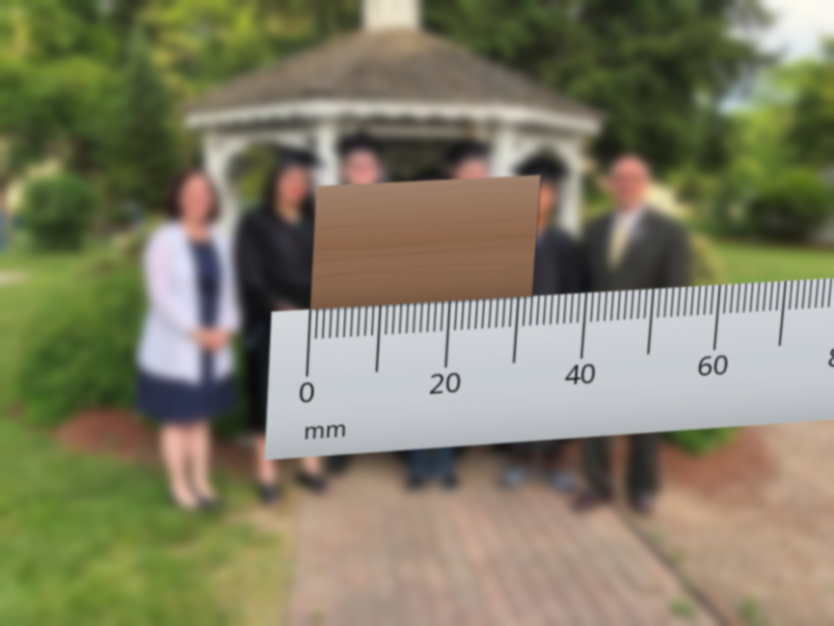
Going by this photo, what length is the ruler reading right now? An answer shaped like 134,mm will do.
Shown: 32,mm
